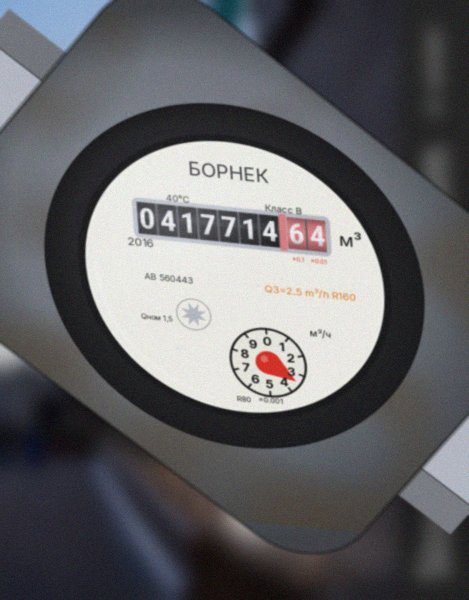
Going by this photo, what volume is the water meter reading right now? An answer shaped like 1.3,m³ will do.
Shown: 417714.643,m³
